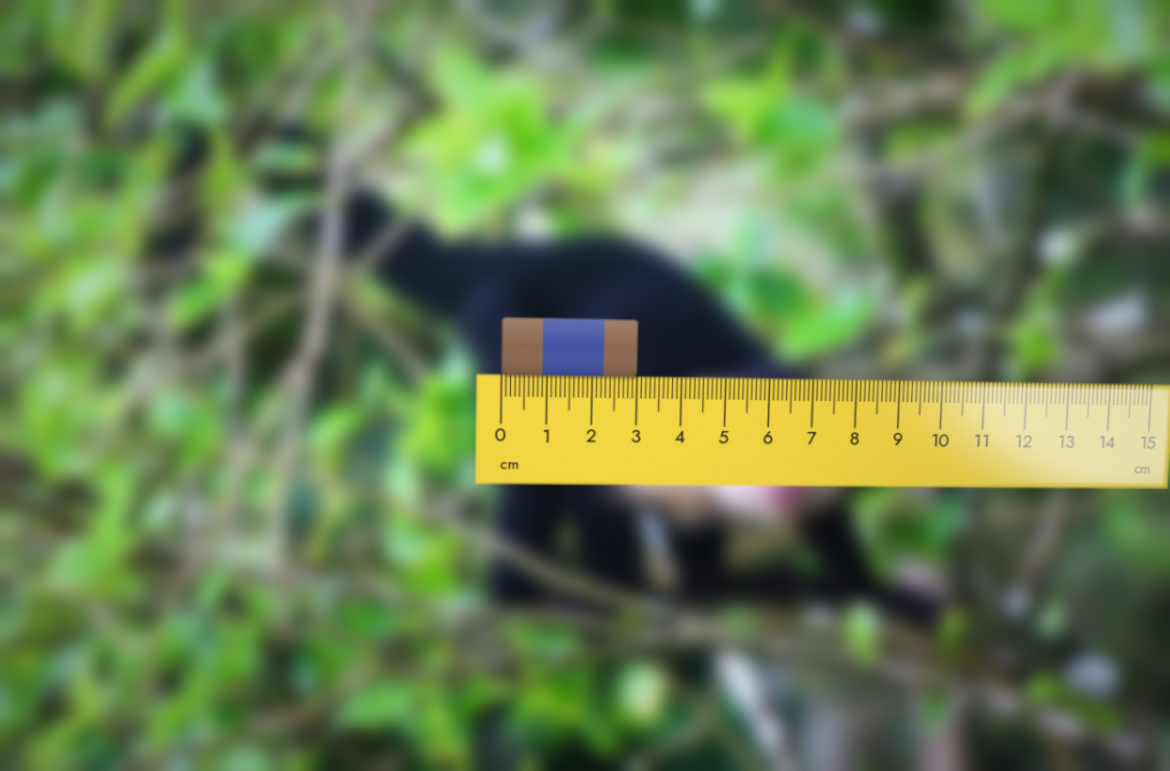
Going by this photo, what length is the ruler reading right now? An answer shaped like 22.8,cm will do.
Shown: 3,cm
